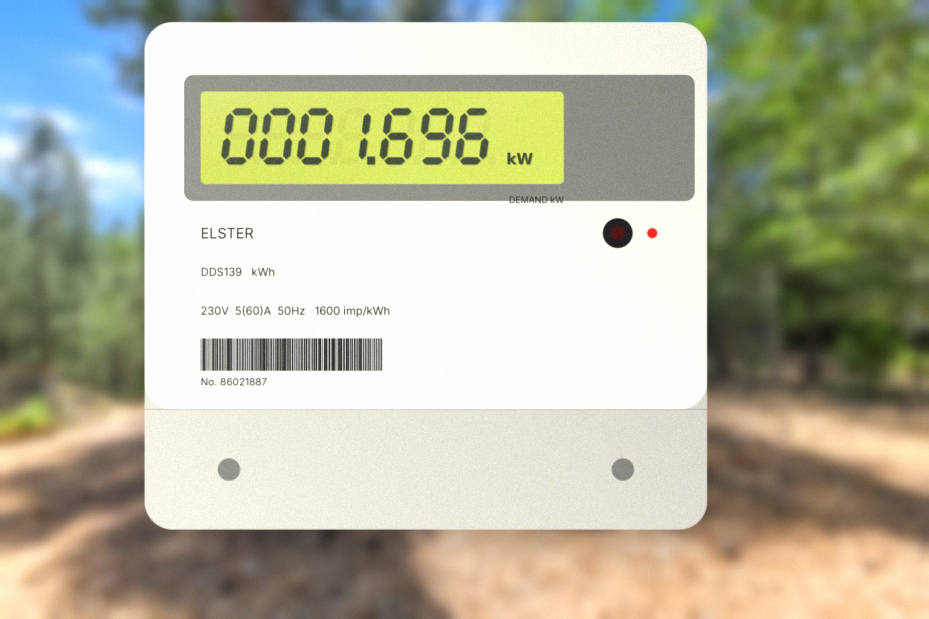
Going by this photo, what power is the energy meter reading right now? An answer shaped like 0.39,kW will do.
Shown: 1.696,kW
